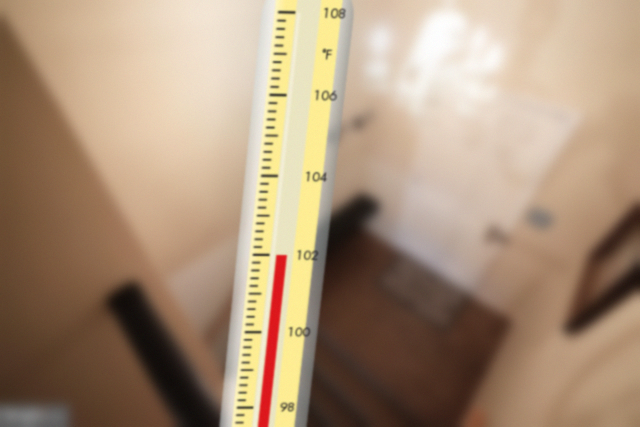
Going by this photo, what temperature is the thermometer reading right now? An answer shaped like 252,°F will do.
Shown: 102,°F
